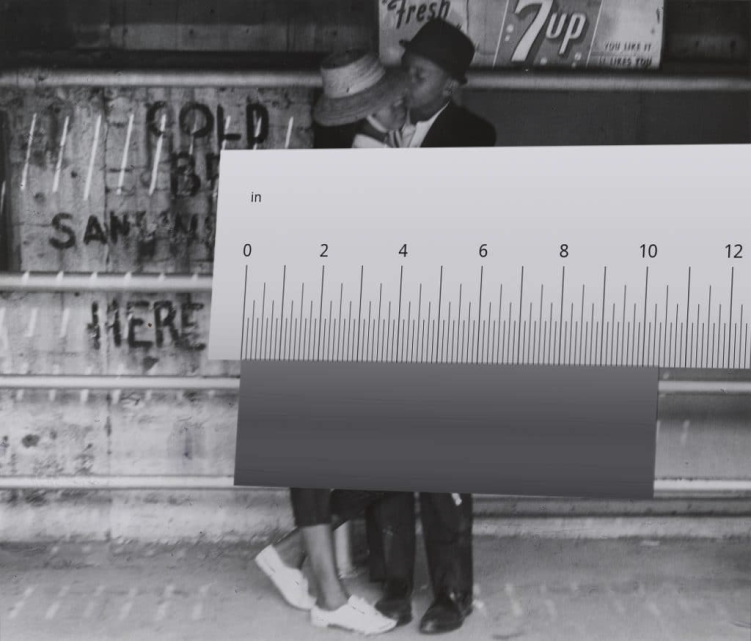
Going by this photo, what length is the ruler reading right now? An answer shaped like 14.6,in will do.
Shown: 10.375,in
